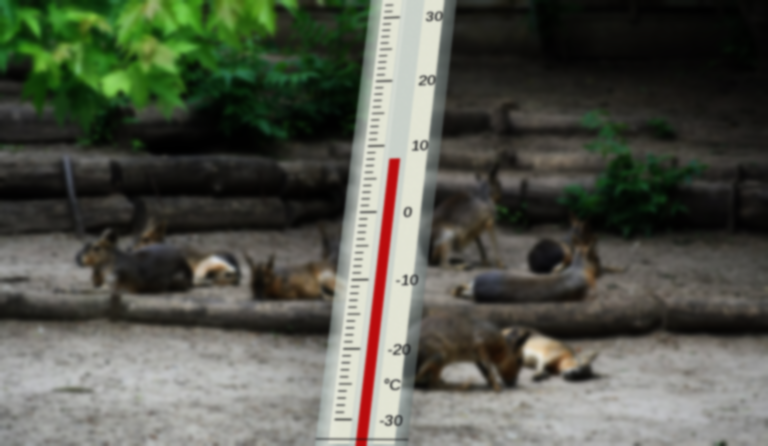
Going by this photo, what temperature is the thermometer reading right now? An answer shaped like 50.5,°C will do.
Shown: 8,°C
